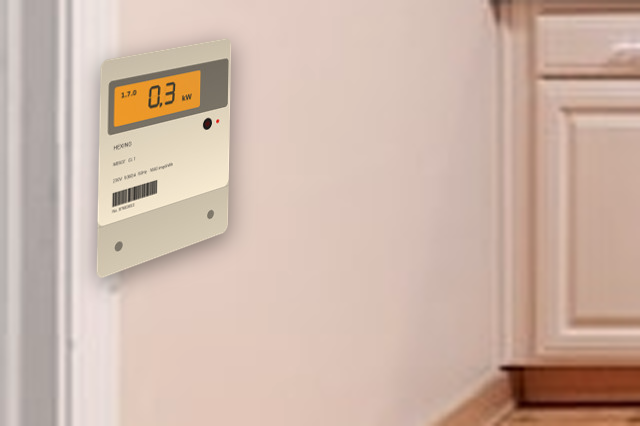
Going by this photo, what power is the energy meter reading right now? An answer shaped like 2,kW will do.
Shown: 0.3,kW
